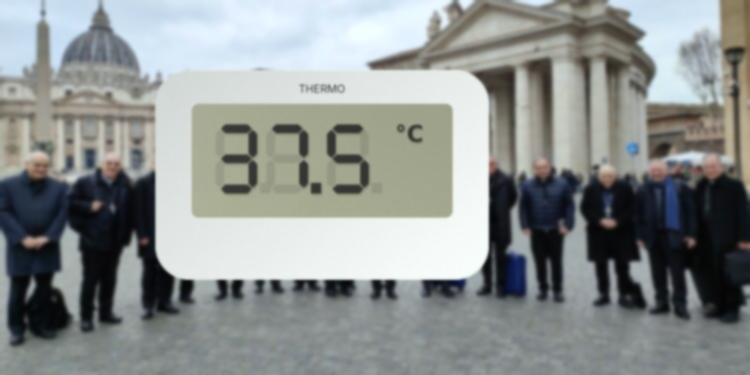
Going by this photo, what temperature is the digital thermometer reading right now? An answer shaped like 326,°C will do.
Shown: 37.5,°C
